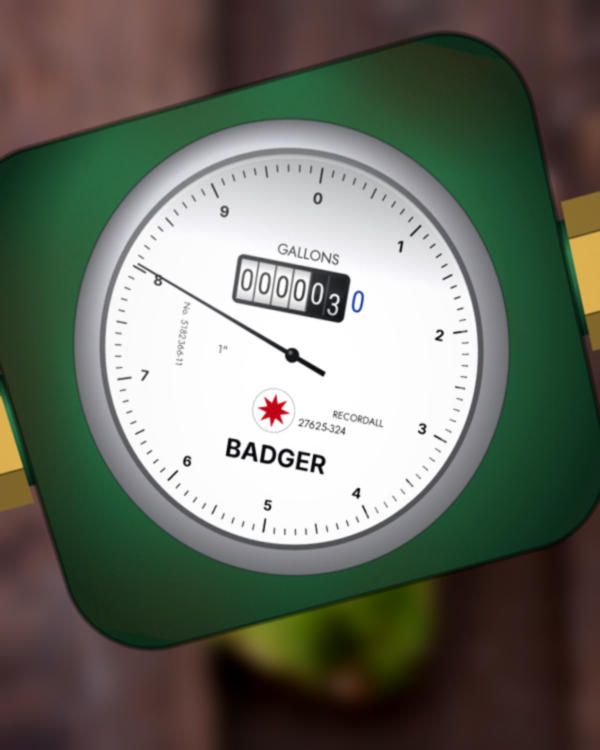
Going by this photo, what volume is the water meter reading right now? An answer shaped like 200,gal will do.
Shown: 28.0,gal
